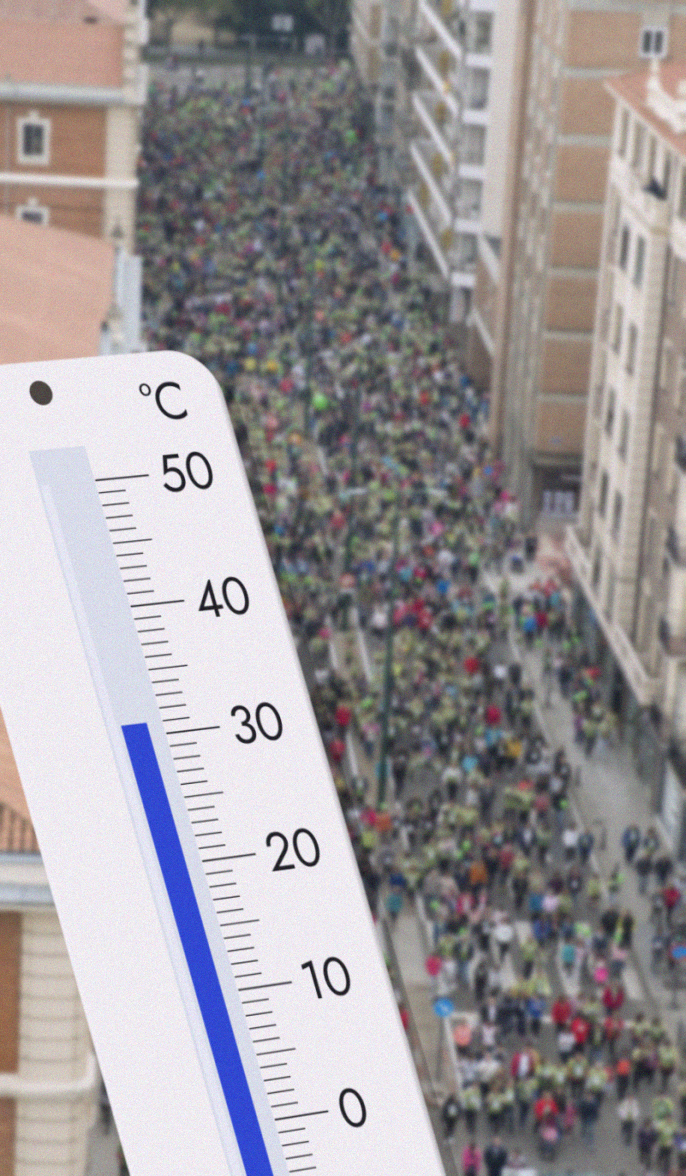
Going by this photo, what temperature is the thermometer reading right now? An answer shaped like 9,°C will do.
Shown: 31,°C
